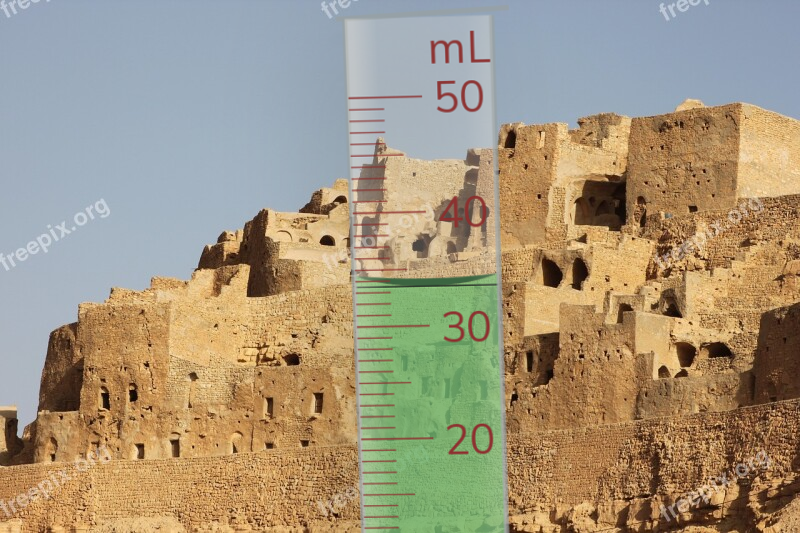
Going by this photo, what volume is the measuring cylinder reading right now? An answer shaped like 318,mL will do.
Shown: 33.5,mL
